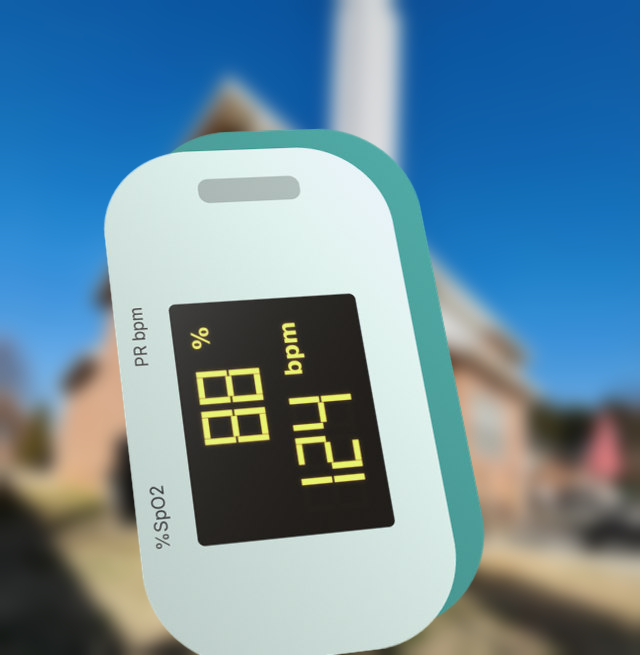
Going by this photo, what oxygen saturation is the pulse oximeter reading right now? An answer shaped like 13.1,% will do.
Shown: 88,%
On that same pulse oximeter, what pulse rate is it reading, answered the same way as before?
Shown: 124,bpm
